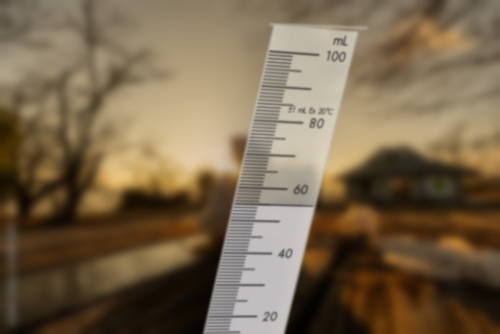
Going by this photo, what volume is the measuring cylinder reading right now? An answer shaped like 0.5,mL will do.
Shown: 55,mL
